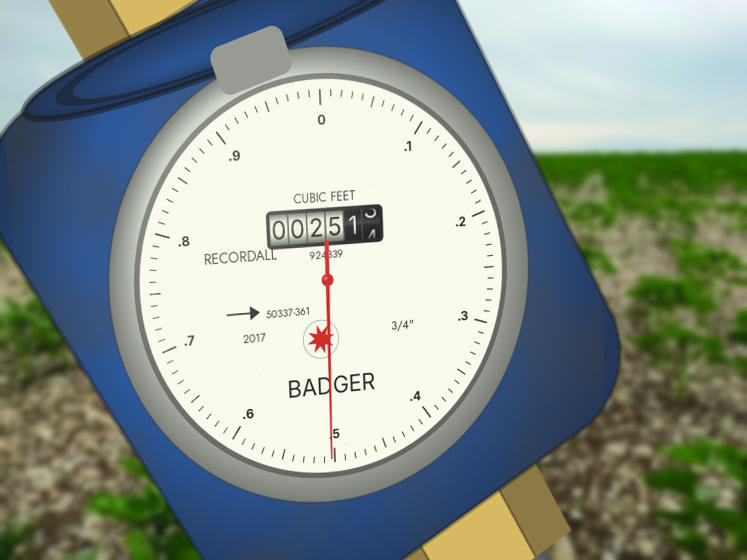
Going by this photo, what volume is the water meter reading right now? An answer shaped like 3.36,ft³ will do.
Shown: 2513.50,ft³
